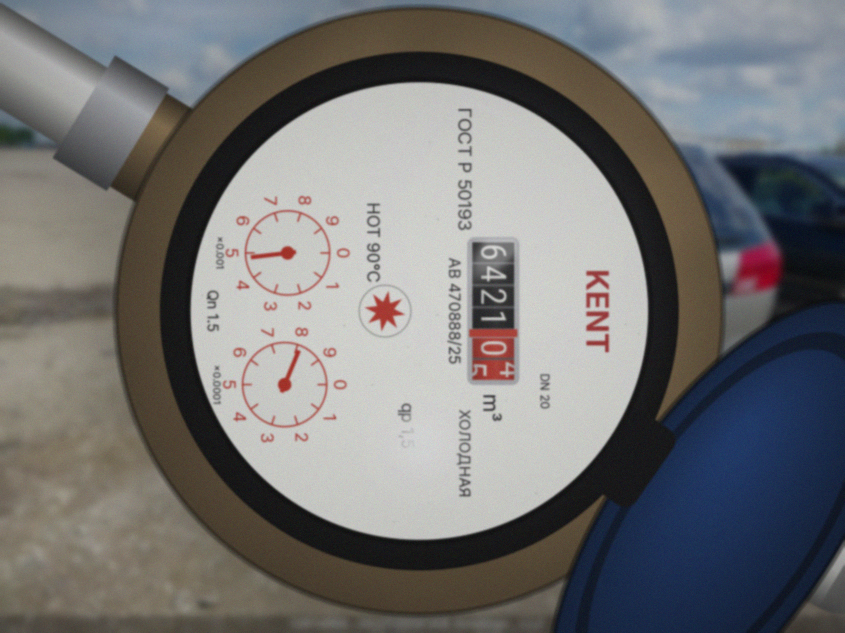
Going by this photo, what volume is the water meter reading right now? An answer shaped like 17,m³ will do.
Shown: 6421.0448,m³
